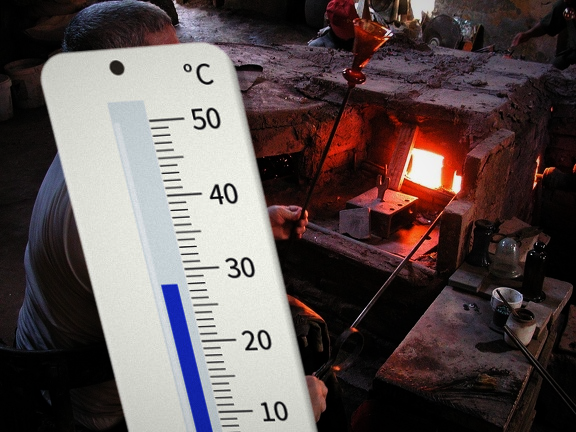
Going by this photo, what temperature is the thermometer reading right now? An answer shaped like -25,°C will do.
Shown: 28,°C
